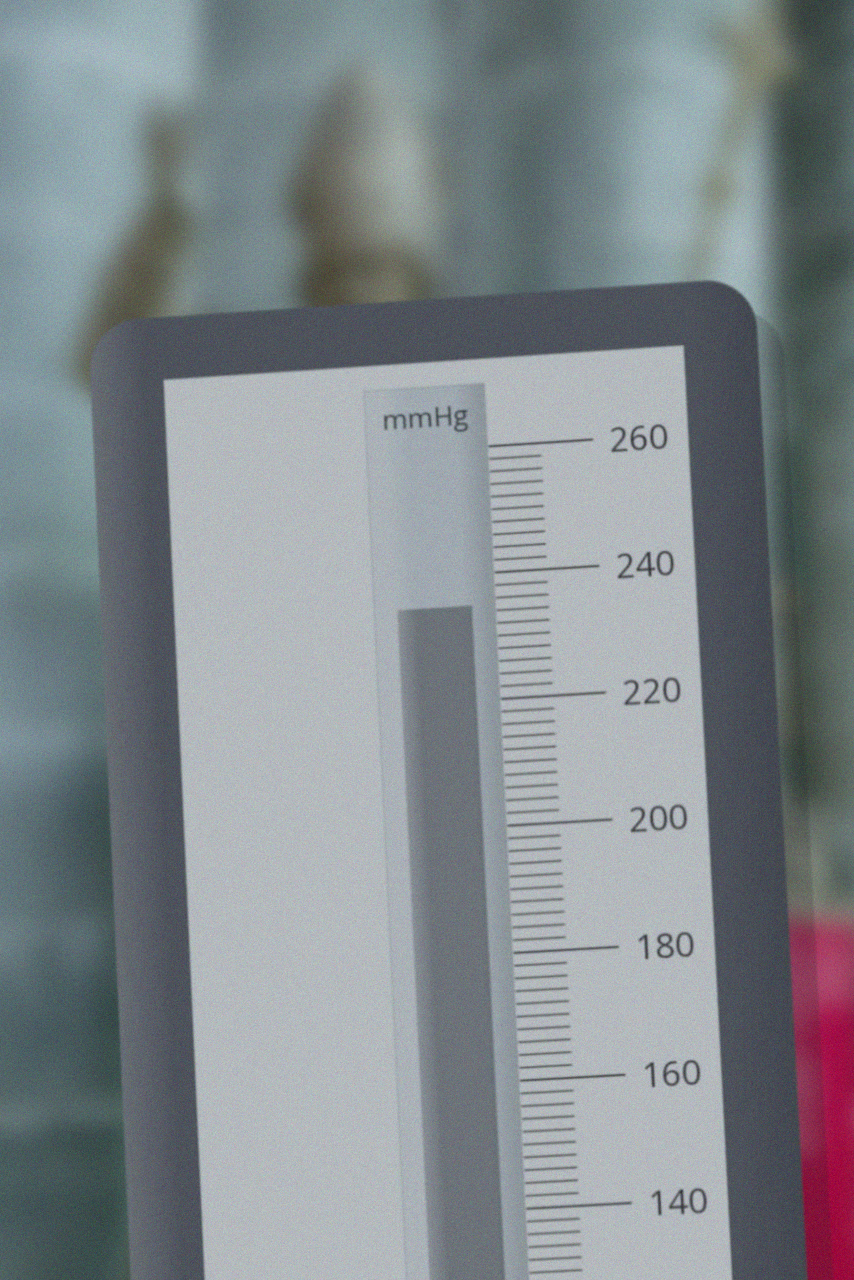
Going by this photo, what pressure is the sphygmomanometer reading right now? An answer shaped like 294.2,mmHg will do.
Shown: 235,mmHg
